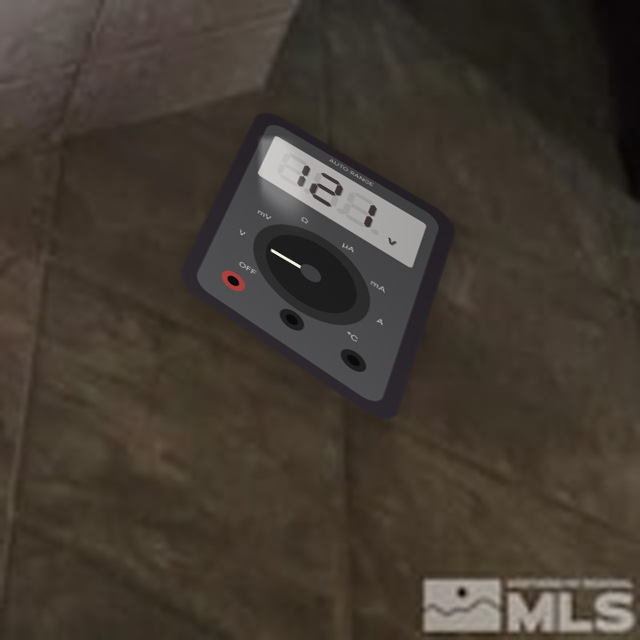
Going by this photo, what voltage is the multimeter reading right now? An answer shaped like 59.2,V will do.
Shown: 121,V
